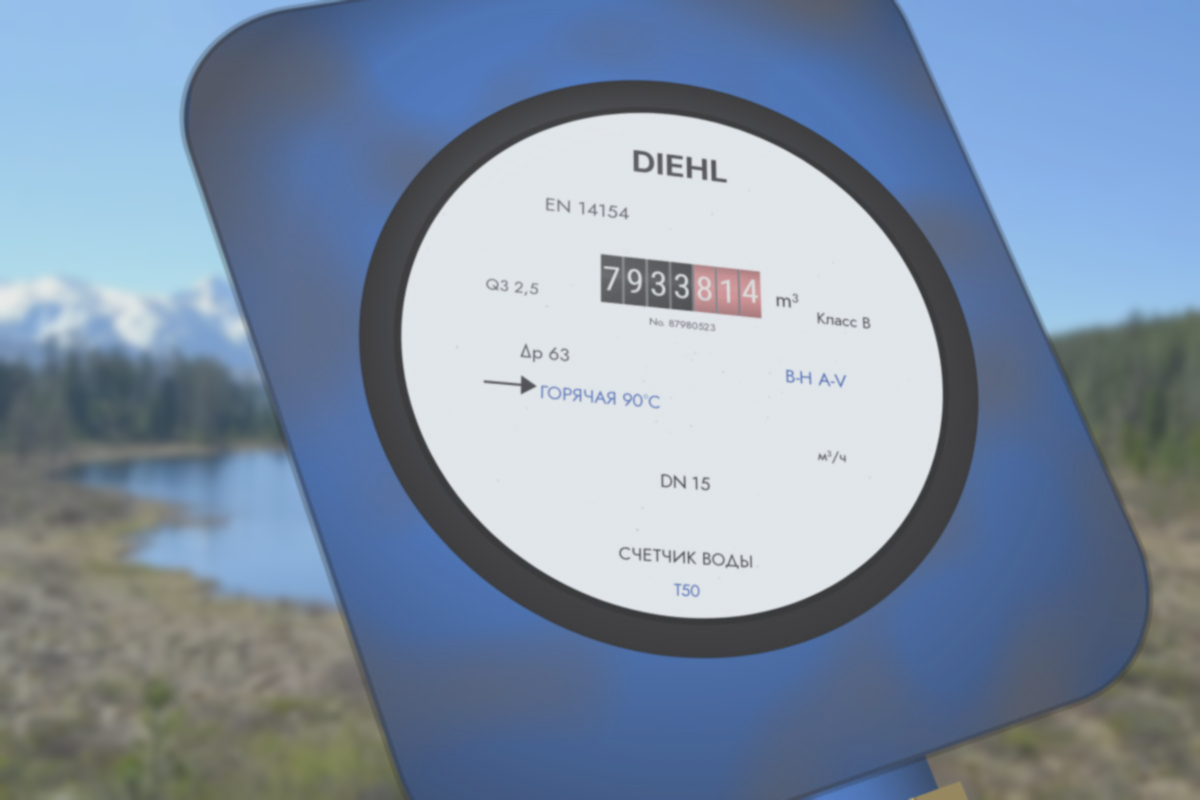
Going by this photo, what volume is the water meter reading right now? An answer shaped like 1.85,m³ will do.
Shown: 7933.814,m³
